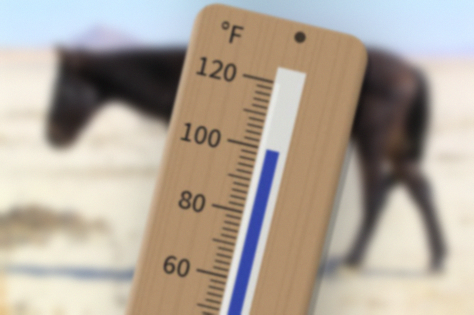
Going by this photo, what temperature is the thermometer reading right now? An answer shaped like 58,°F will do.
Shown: 100,°F
